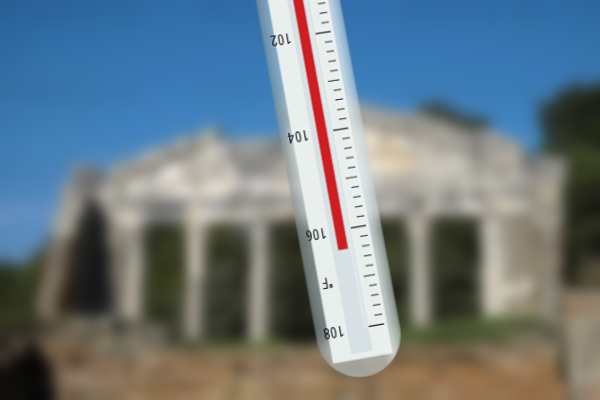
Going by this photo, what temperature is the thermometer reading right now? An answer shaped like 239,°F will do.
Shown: 106.4,°F
